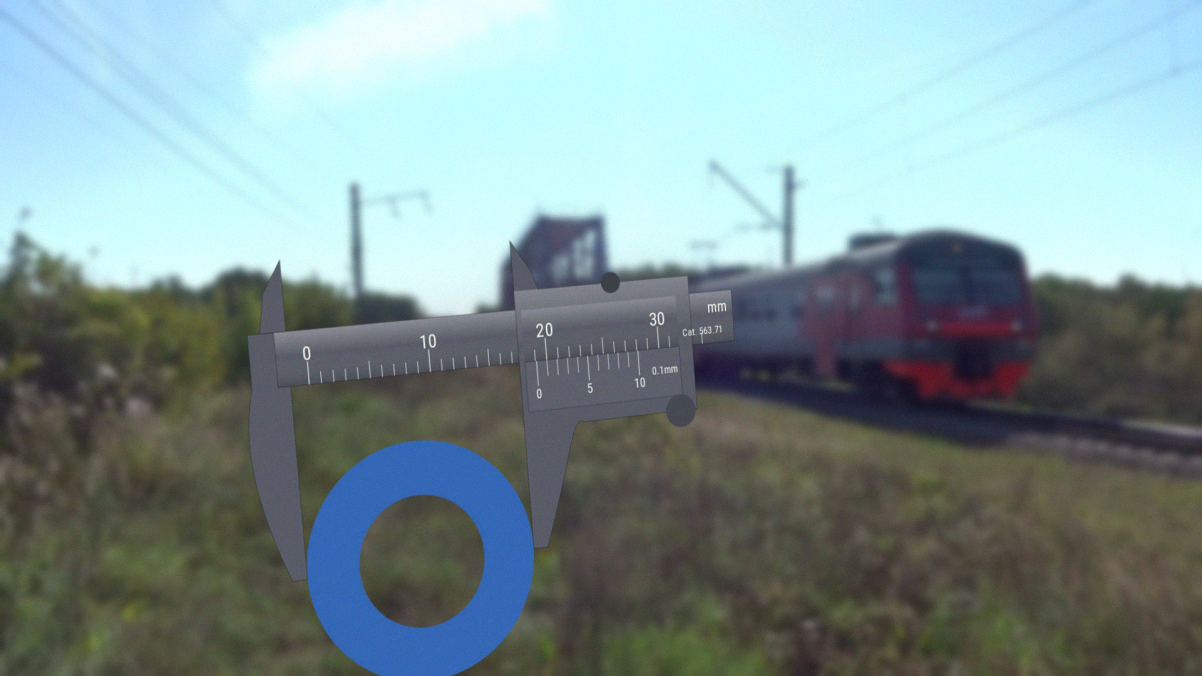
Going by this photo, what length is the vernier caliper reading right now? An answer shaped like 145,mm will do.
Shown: 19.1,mm
